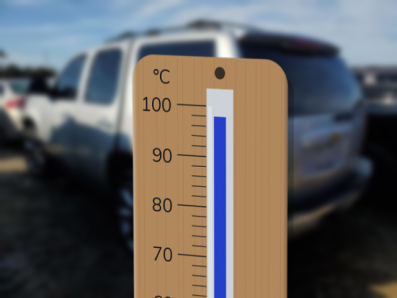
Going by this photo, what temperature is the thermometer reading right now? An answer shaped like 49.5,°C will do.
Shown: 98,°C
